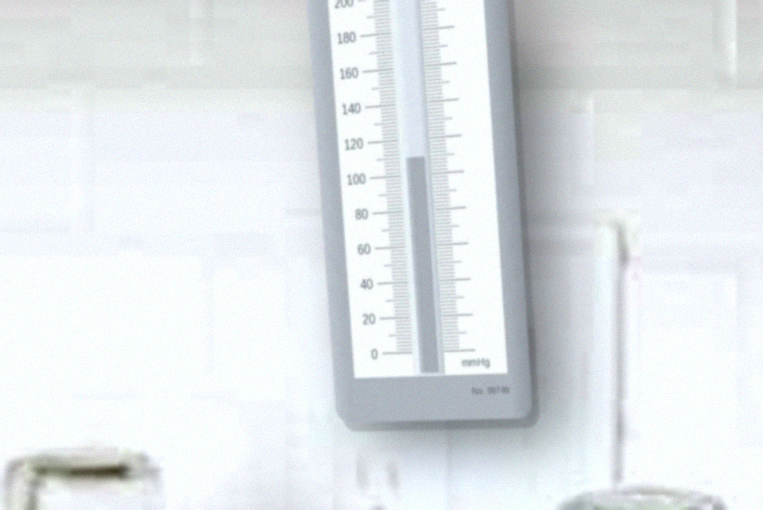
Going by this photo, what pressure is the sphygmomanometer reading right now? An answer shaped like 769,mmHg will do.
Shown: 110,mmHg
